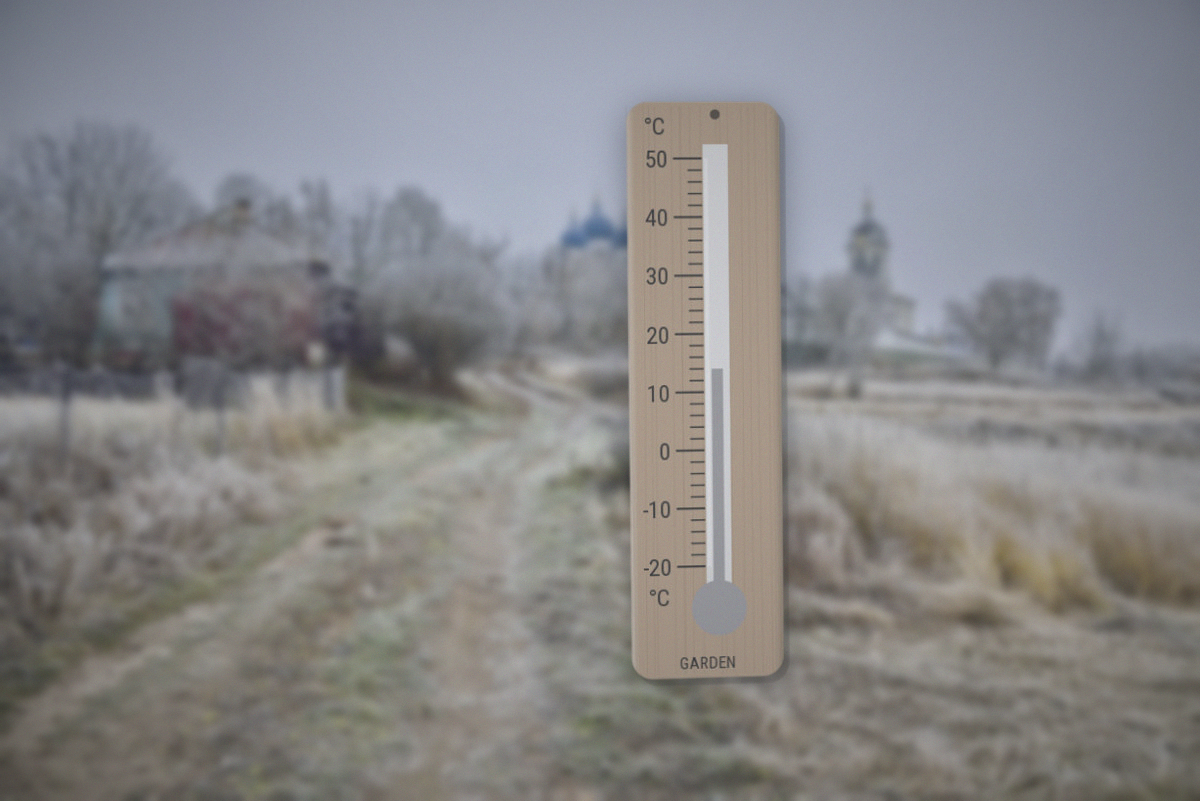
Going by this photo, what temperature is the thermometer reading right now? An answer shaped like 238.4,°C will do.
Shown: 14,°C
